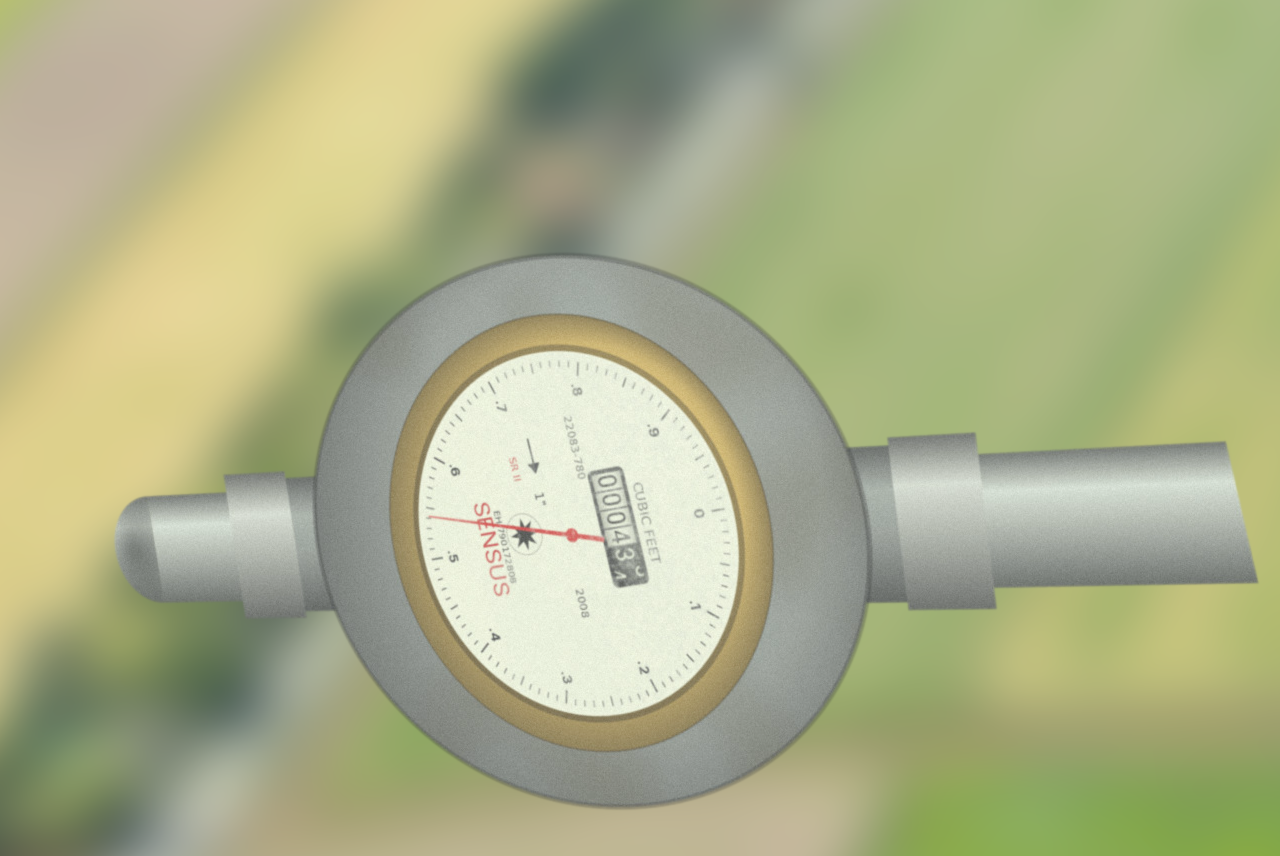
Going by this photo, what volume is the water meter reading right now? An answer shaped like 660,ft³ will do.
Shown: 433.54,ft³
